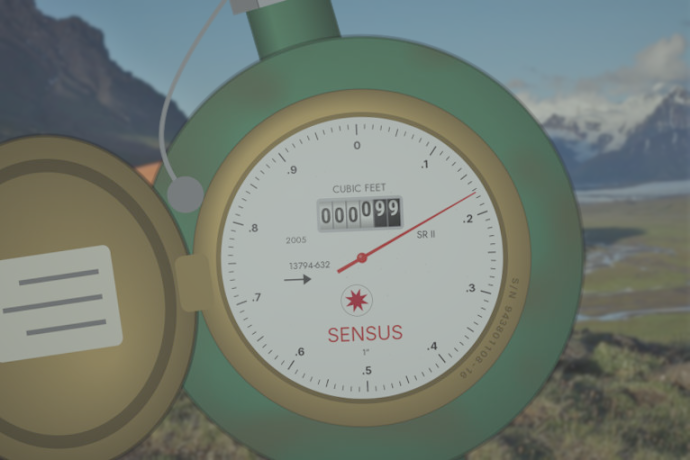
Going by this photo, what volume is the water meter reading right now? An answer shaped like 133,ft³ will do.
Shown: 99.17,ft³
